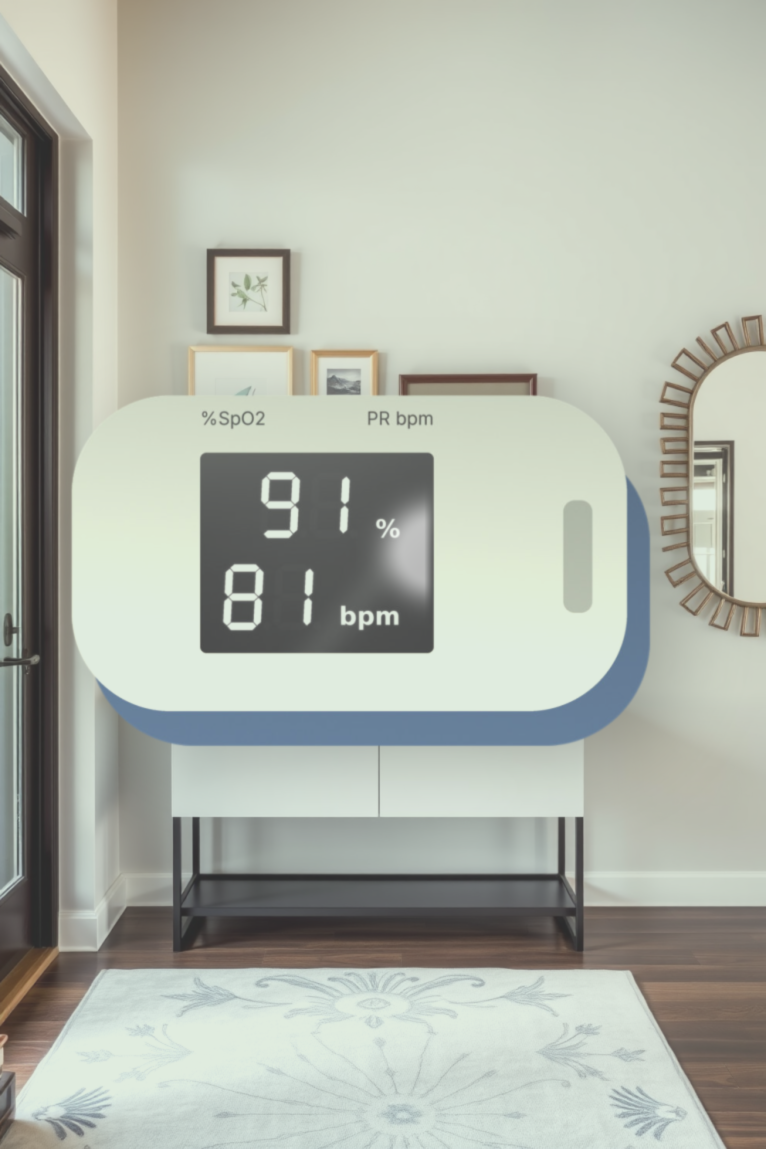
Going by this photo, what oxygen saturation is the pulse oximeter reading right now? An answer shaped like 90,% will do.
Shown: 91,%
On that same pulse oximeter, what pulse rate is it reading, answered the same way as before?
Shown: 81,bpm
